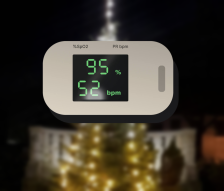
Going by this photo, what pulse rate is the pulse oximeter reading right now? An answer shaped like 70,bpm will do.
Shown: 52,bpm
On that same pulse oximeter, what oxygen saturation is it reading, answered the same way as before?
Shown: 95,%
